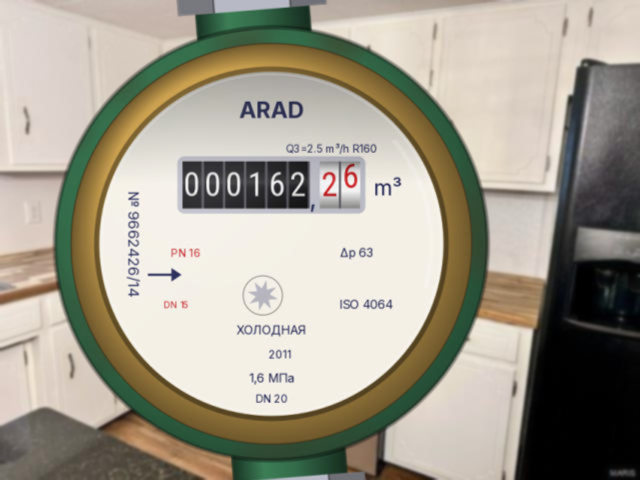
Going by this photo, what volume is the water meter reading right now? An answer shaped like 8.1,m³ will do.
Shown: 162.26,m³
